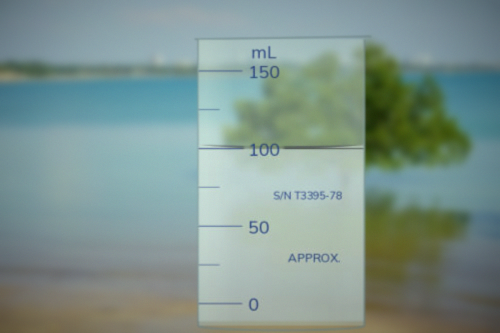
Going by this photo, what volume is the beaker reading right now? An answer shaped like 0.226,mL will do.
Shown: 100,mL
